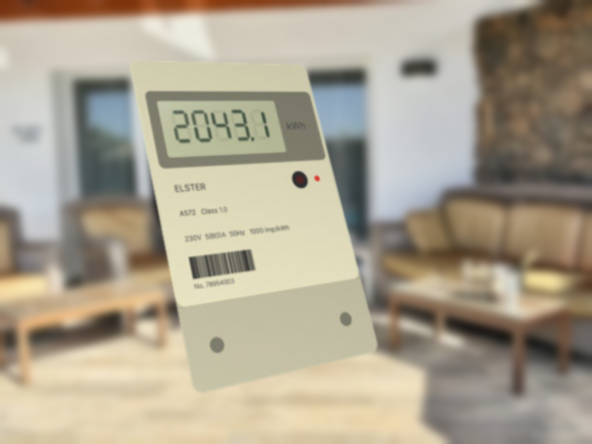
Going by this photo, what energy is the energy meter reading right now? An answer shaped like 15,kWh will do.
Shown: 2043.1,kWh
